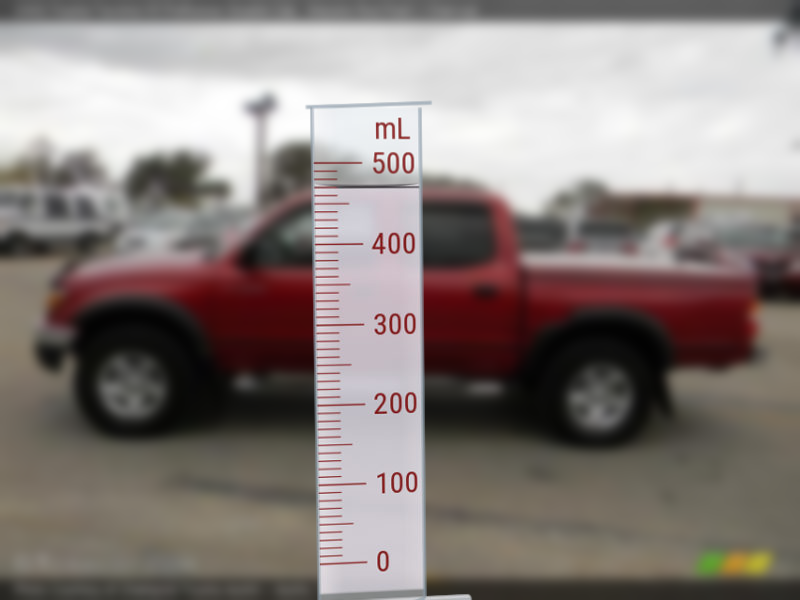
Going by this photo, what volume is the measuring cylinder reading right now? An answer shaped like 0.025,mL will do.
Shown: 470,mL
